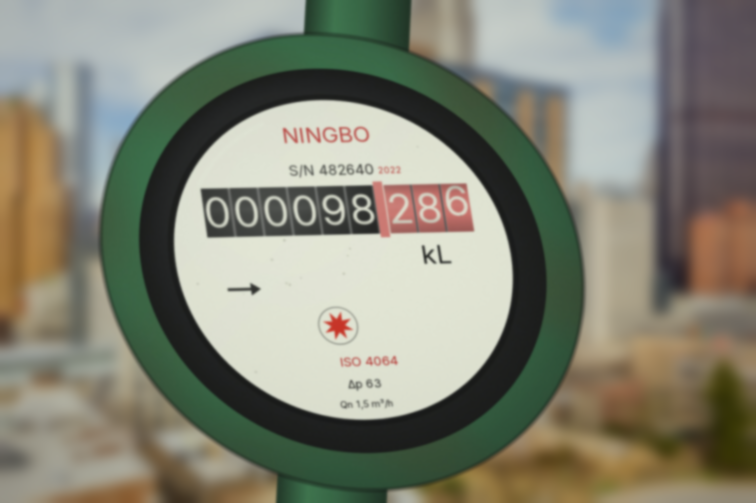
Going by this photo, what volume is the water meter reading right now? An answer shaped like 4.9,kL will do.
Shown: 98.286,kL
